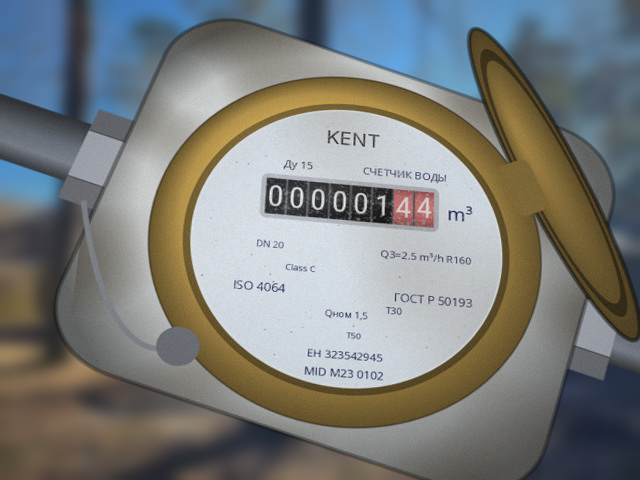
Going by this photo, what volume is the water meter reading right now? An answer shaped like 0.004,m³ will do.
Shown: 1.44,m³
